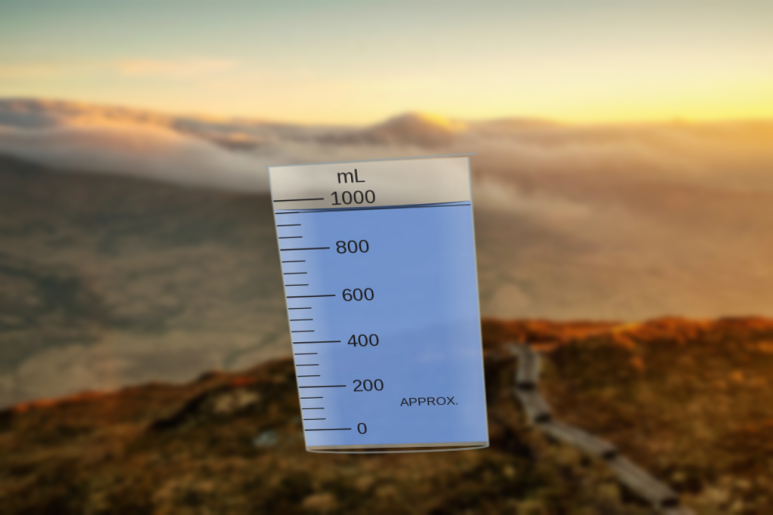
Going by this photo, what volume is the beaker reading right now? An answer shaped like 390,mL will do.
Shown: 950,mL
